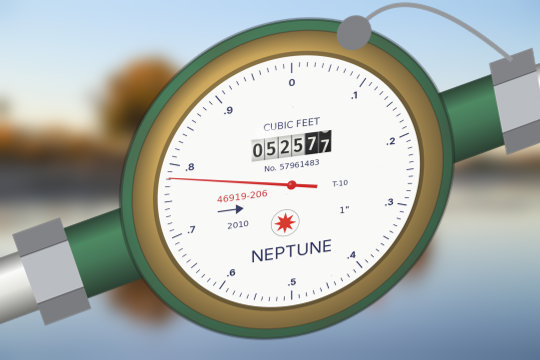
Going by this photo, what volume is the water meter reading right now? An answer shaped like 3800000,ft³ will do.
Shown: 52576.78,ft³
